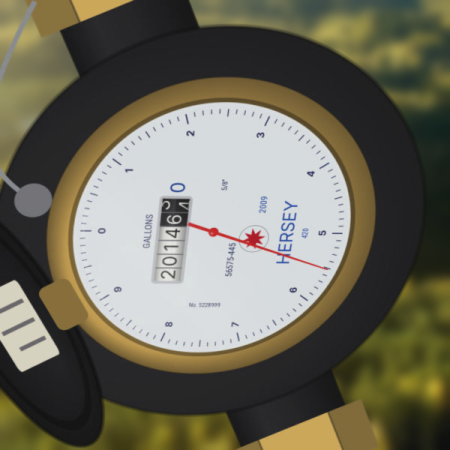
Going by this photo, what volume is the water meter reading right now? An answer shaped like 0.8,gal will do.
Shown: 2014635.5,gal
